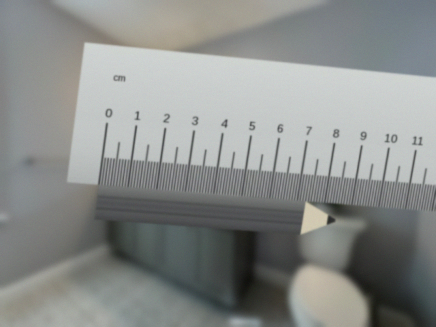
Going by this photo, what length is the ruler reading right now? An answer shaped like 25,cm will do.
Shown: 8.5,cm
